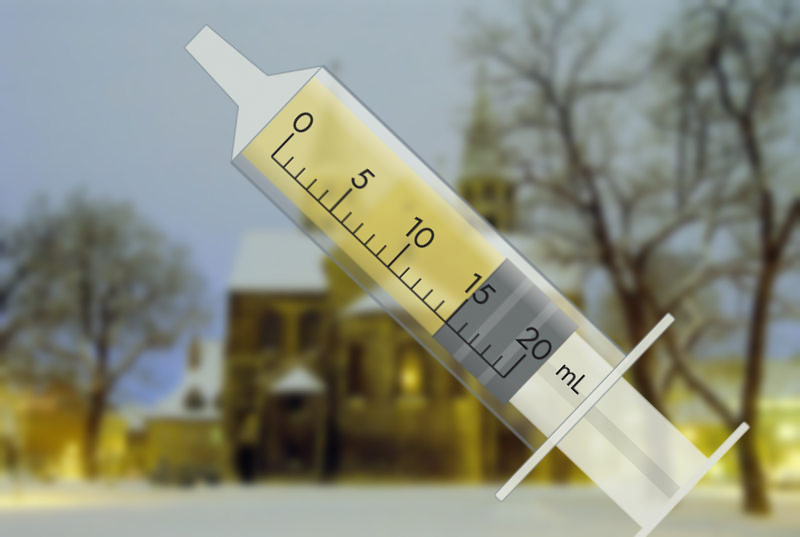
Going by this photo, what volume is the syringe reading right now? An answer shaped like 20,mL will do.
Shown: 15,mL
